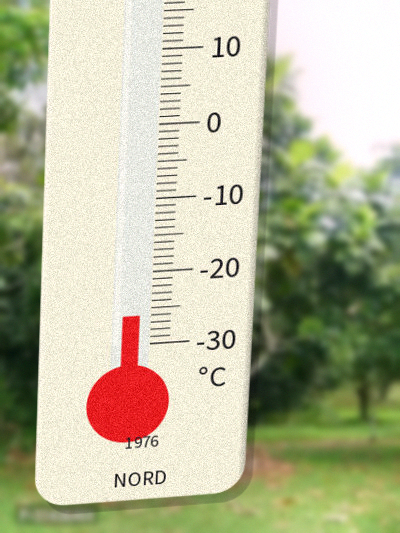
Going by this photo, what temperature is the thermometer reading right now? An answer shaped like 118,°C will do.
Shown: -26,°C
